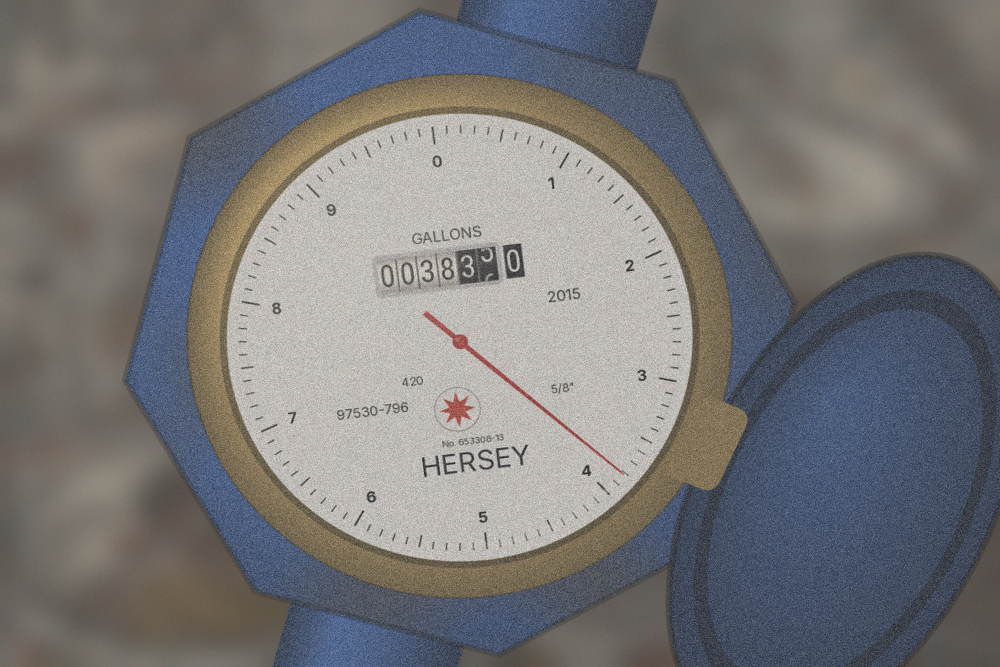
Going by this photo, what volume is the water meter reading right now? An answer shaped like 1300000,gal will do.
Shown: 38353.8,gal
